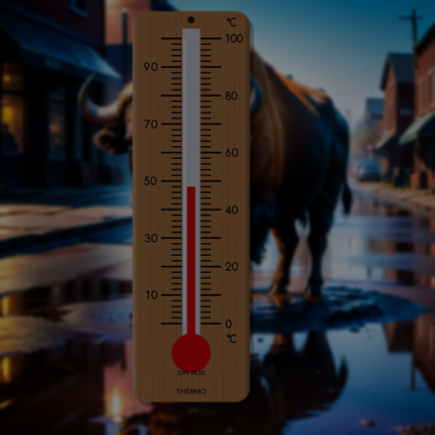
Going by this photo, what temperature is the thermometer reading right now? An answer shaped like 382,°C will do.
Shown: 48,°C
